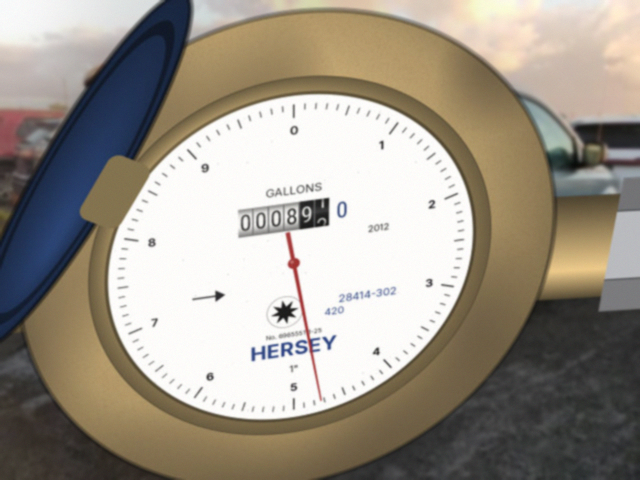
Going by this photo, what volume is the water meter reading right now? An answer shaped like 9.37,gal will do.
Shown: 8914.7,gal
